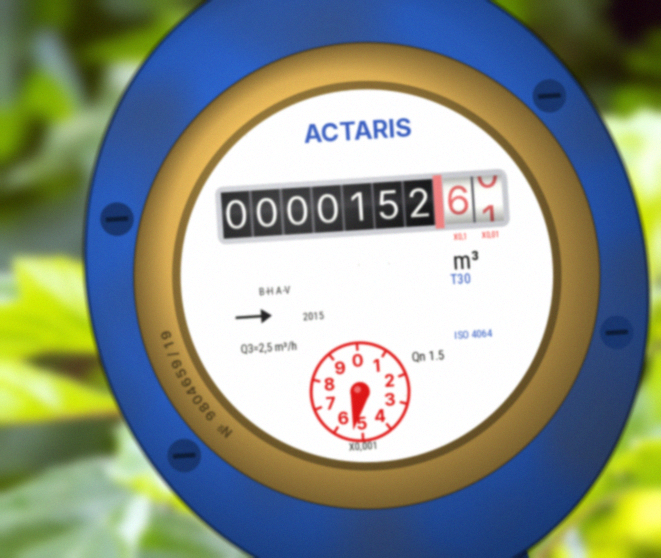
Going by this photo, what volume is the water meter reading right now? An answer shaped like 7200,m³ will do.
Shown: 152.605,m³
